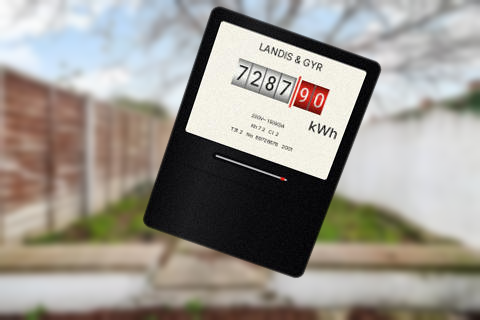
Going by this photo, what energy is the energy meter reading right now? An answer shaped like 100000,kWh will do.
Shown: 7287.90,kWh
